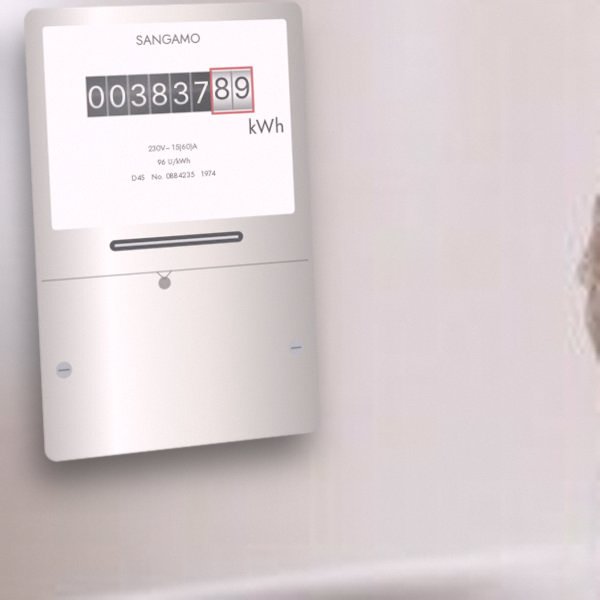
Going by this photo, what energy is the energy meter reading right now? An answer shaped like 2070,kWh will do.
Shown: 3837.89,kWh
